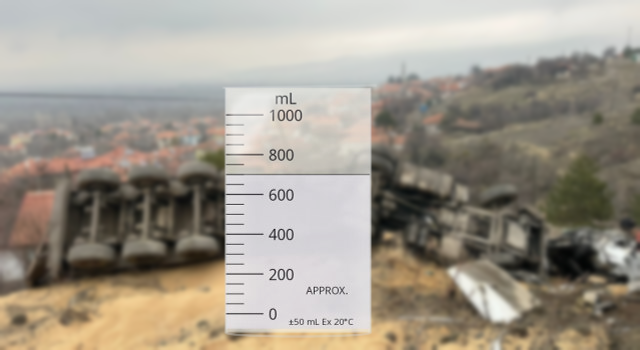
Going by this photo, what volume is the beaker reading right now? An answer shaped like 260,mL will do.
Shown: 700,mL
